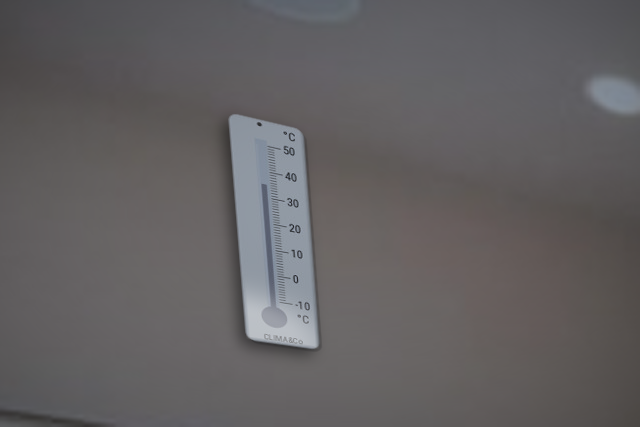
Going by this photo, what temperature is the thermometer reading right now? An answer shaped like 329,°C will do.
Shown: 35,°C
